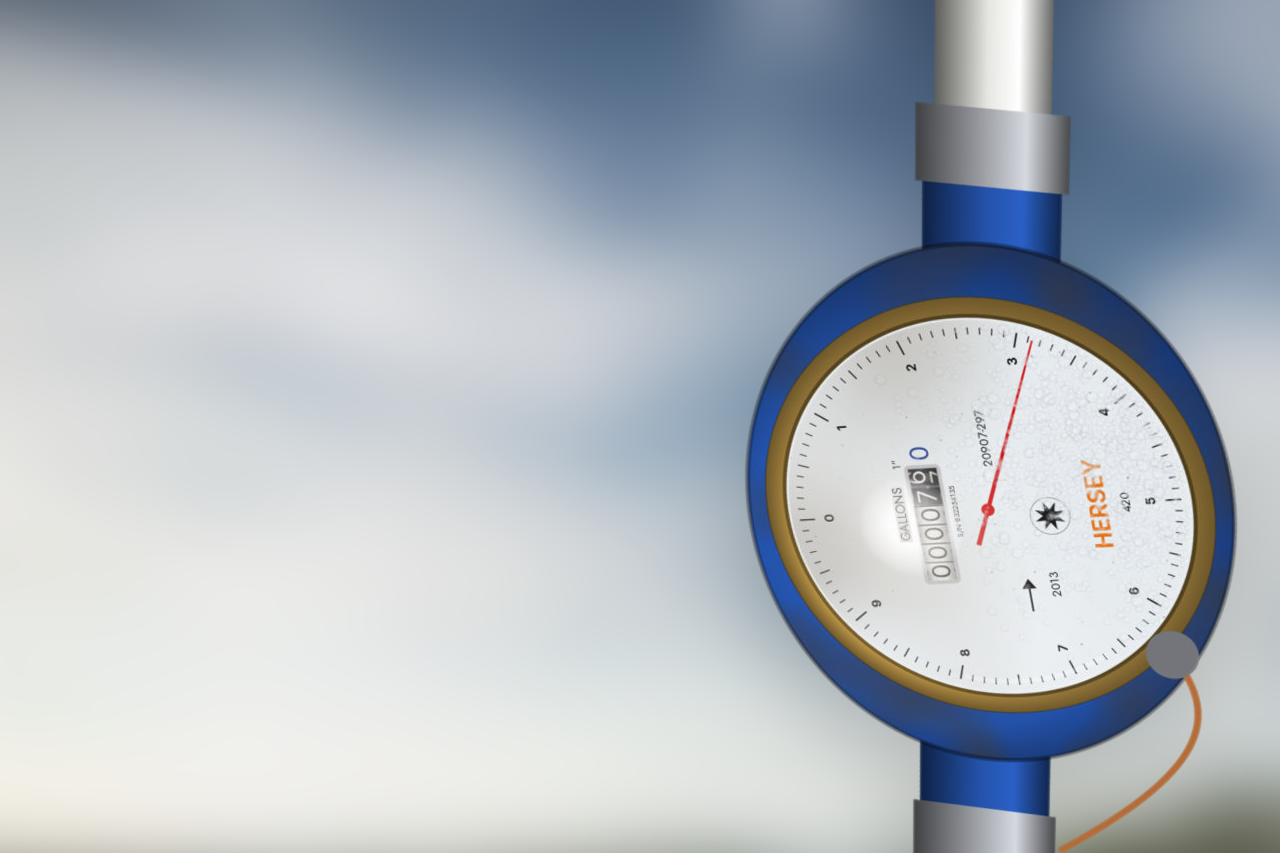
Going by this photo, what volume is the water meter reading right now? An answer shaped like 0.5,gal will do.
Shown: 763.1,gal
